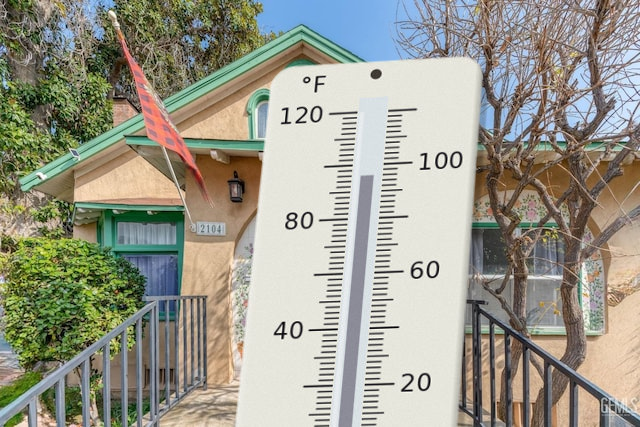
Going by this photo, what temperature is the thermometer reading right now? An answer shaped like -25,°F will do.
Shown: 96,°F
